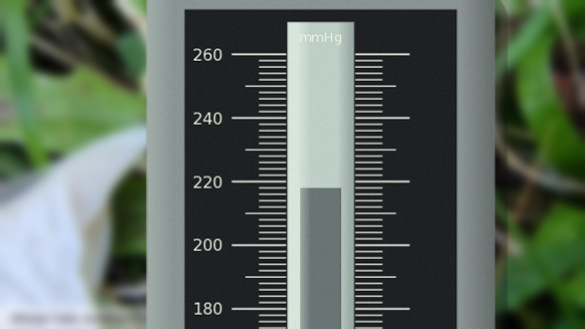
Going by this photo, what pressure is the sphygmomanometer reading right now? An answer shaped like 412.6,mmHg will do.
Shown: 218,mmHg
